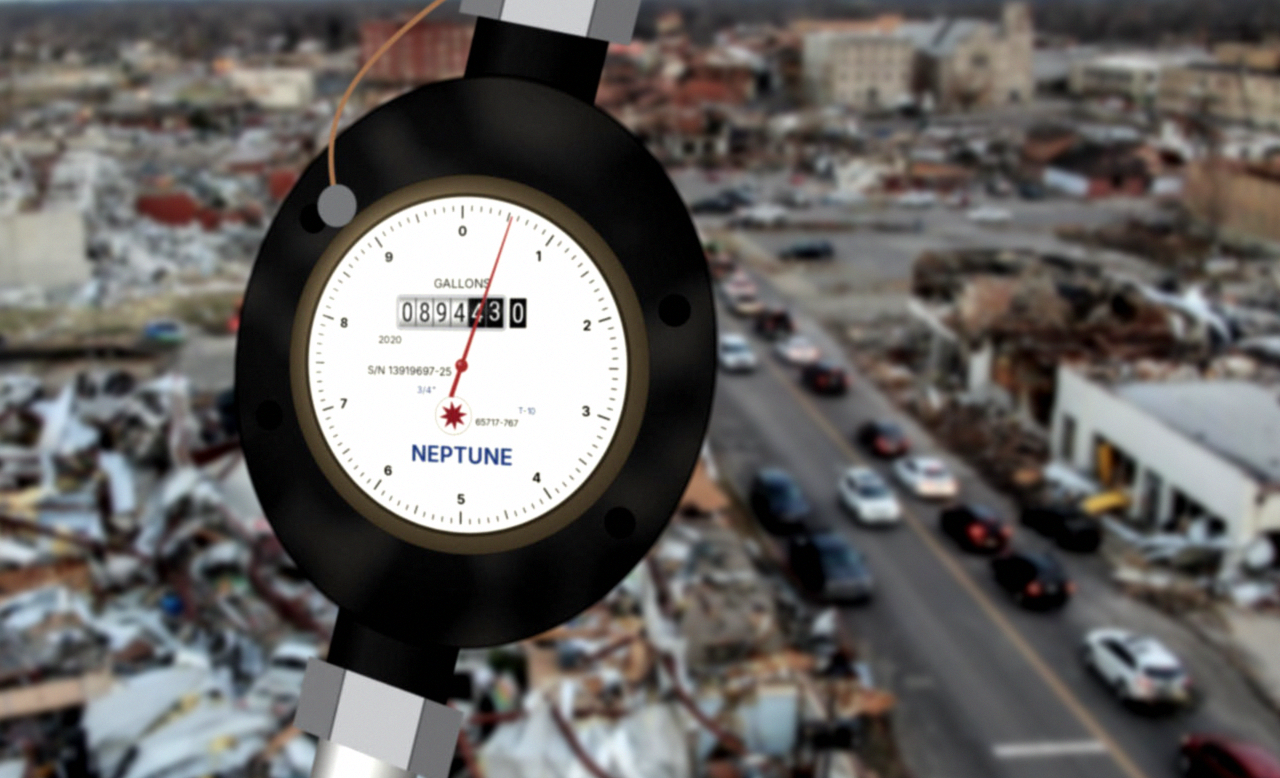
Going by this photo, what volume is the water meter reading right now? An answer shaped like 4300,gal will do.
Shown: 894430.5,gal
